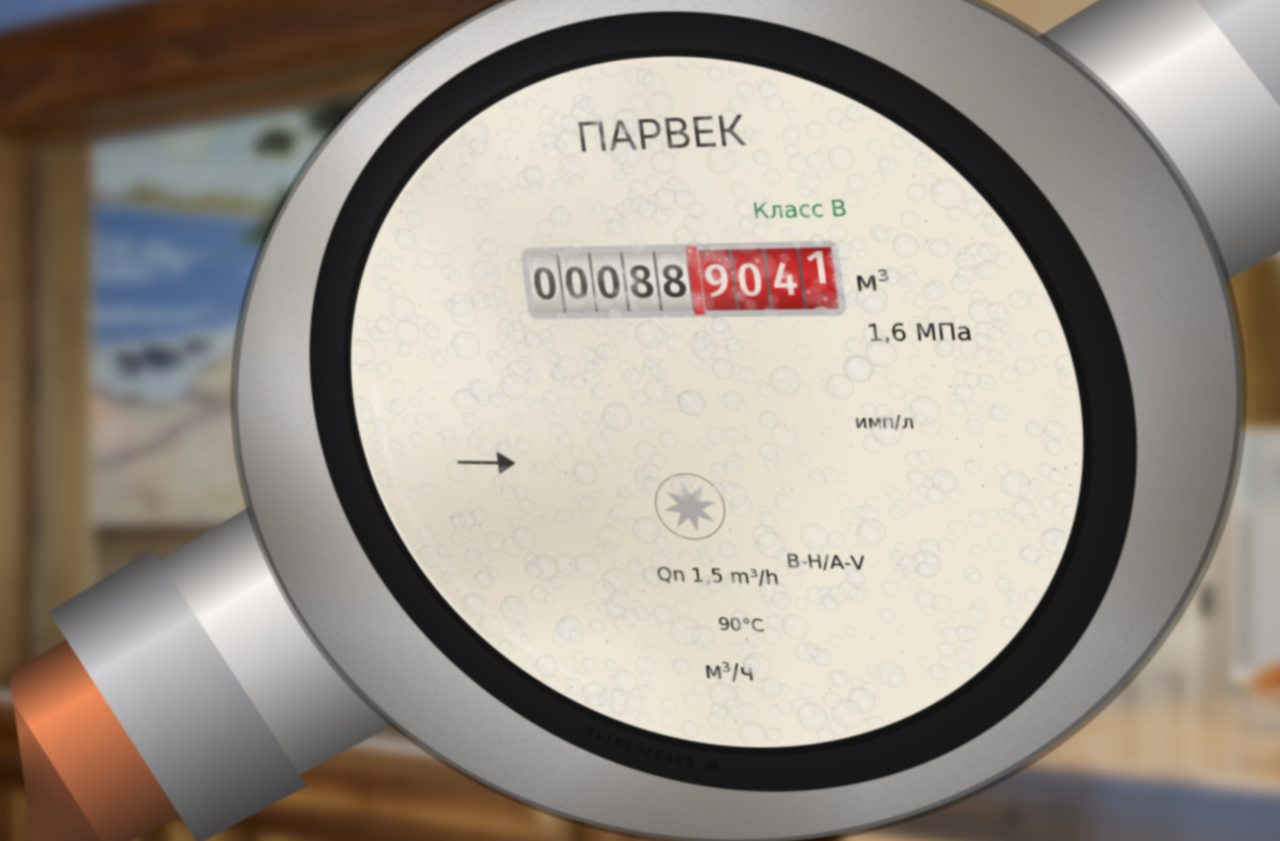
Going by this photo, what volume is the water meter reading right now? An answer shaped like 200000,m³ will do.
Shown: 88.9041,m³
